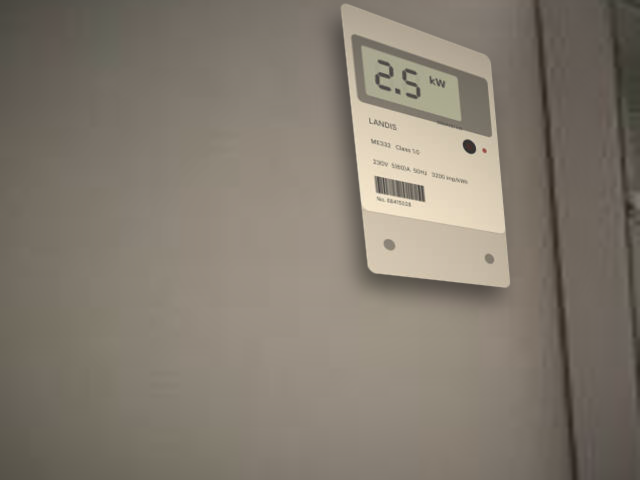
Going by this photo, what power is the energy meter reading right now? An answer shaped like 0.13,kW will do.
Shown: 2.5,kW
